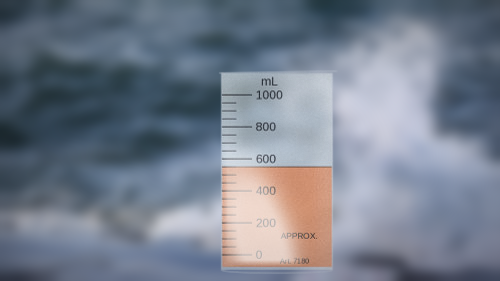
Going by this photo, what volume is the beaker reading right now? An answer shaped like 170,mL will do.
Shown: 550,mL
